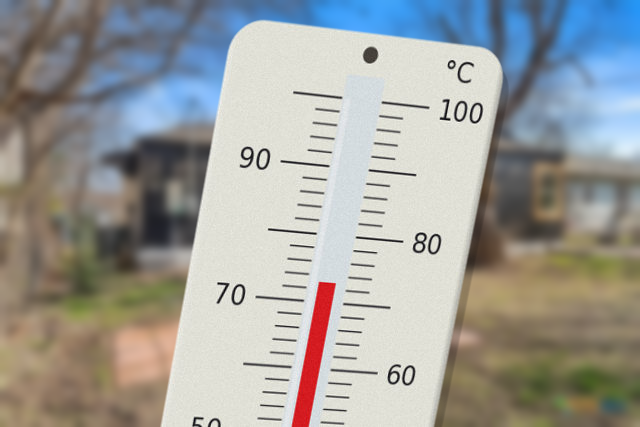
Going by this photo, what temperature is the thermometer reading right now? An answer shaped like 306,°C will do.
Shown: 73,°C
